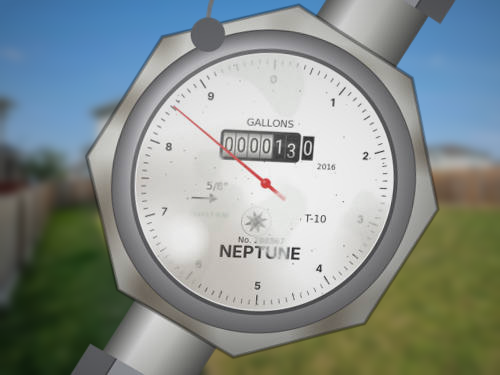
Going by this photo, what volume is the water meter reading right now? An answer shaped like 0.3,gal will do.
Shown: 128.5,gal
